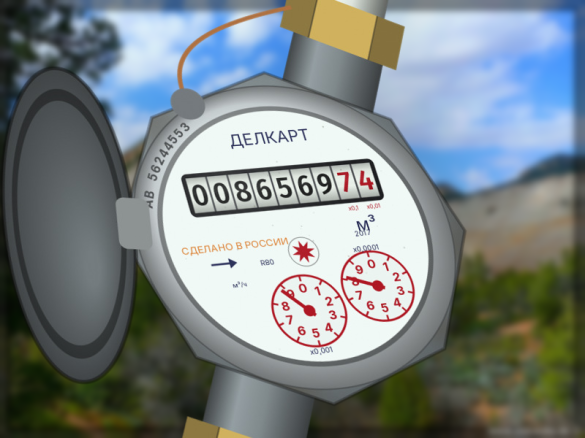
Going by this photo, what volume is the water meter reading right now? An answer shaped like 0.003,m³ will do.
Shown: 86569.7488,m³
